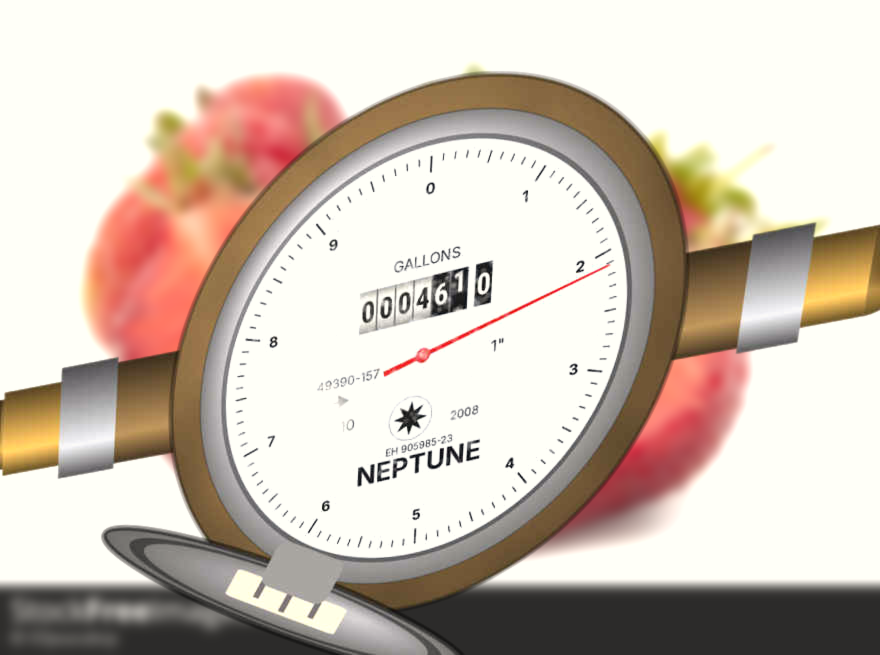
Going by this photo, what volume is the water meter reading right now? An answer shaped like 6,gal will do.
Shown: 4612.1,gal
